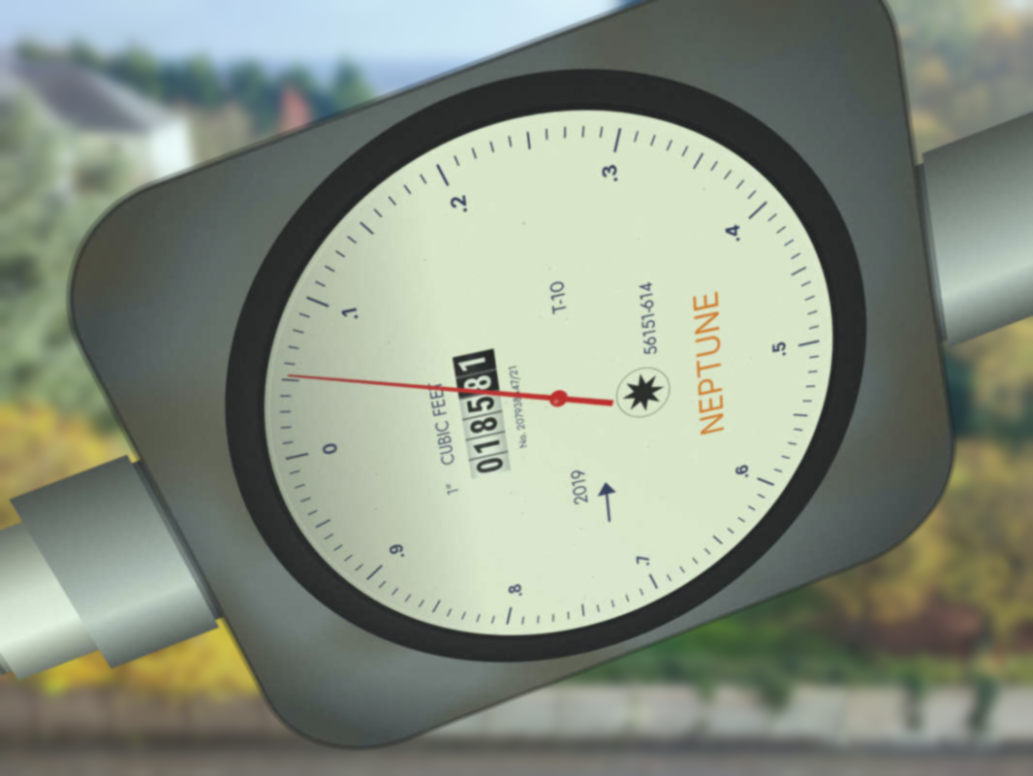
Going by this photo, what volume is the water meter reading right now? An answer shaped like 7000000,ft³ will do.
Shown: 18581.05,ft³
